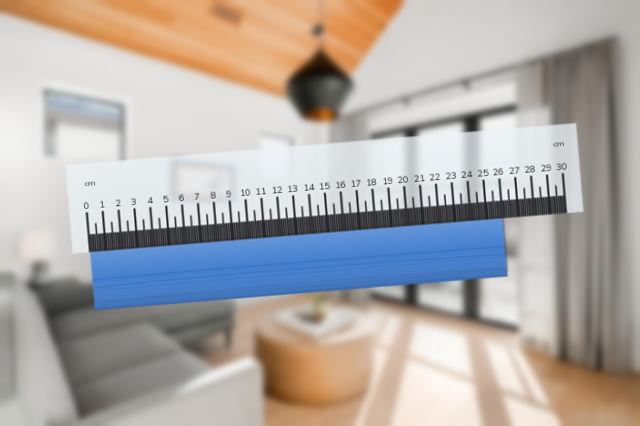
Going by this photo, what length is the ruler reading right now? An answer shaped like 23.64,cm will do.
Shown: 26,cm
